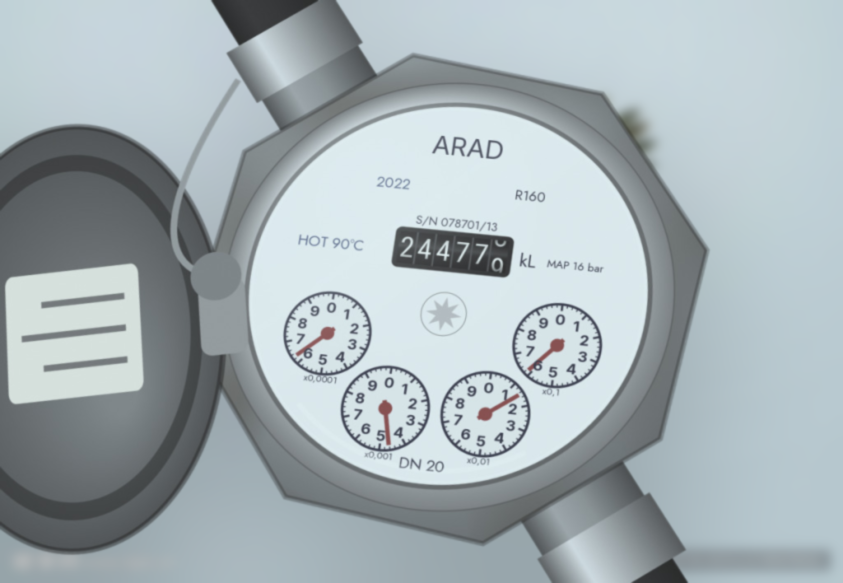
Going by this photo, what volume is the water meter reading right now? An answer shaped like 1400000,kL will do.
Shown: 244778.6146,kL
